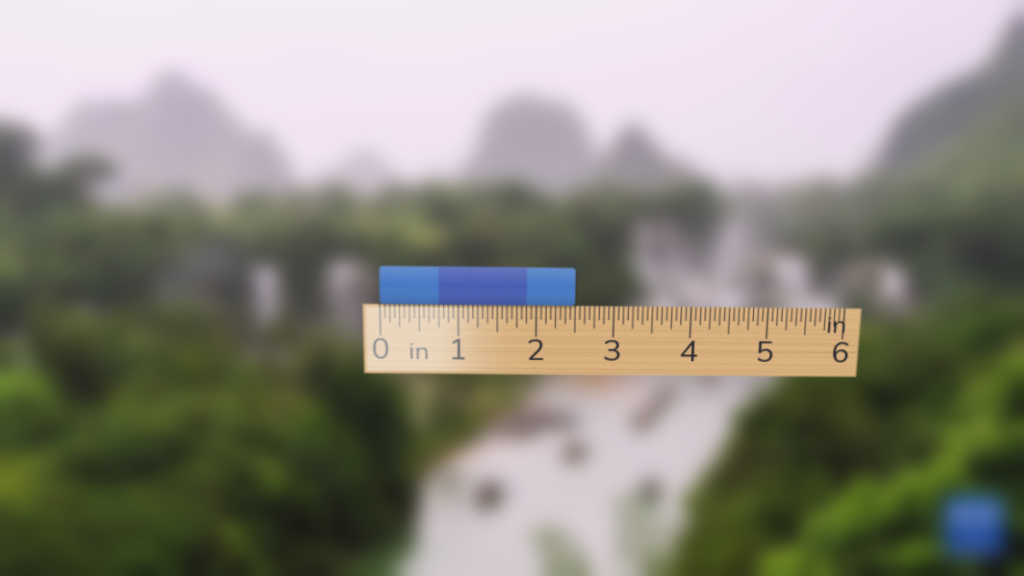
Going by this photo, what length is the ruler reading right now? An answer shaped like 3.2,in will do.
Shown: 2.5,in
